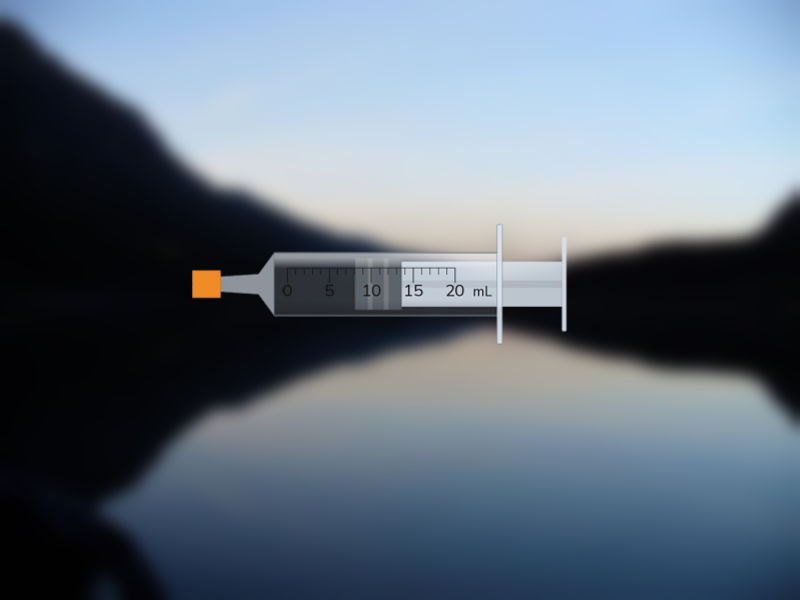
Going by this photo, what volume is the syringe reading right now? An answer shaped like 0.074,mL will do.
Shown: 8,mL
